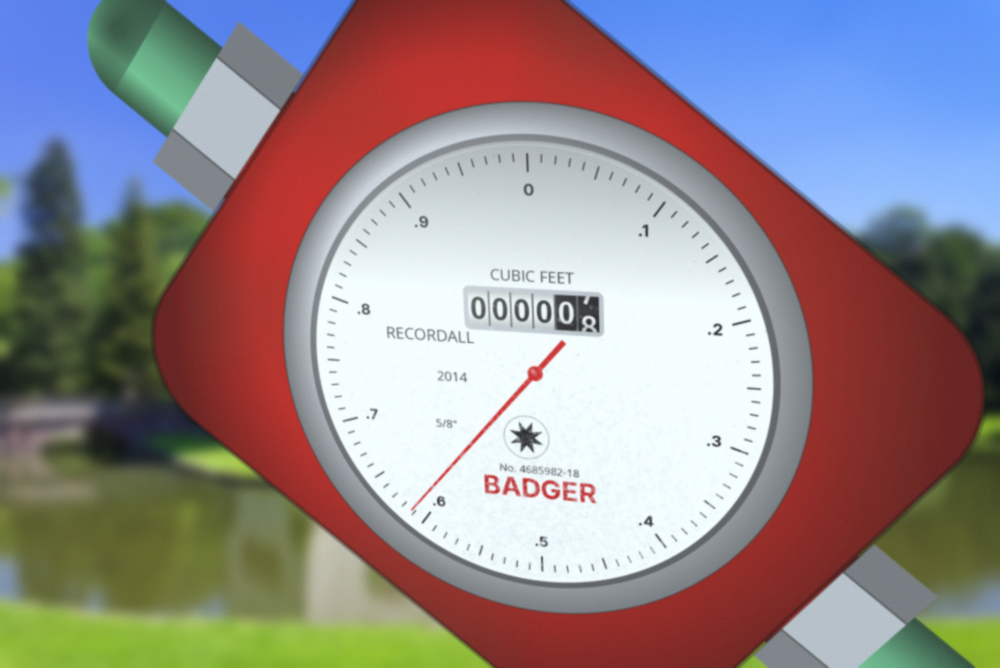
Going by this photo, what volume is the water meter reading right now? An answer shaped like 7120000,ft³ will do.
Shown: 7.61,ft³
